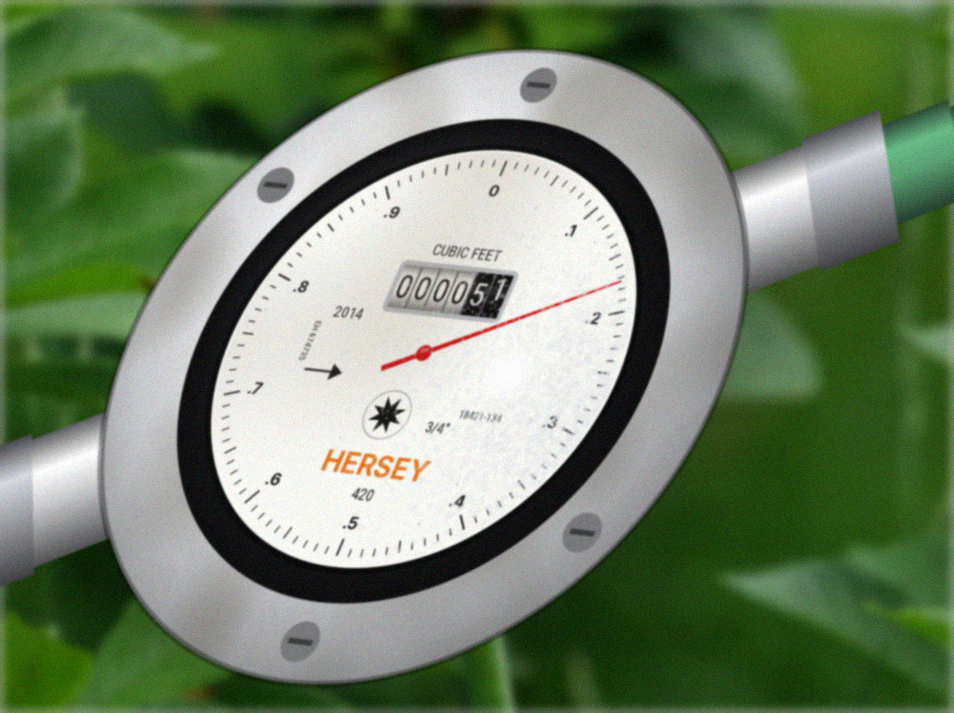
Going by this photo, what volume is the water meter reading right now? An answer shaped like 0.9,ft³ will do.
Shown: 51.17,ft³
